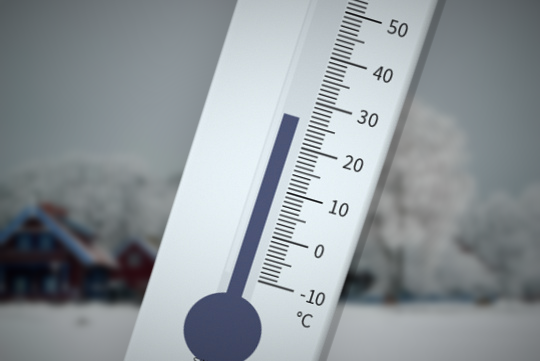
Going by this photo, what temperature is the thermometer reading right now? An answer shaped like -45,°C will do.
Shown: 26,°C
